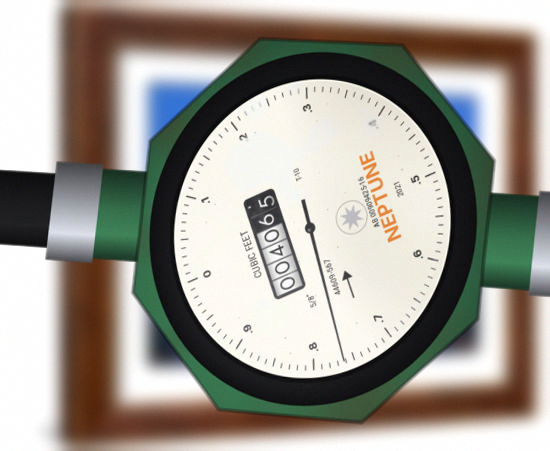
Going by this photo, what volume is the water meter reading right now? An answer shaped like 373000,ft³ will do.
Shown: 4064.76,ft³
